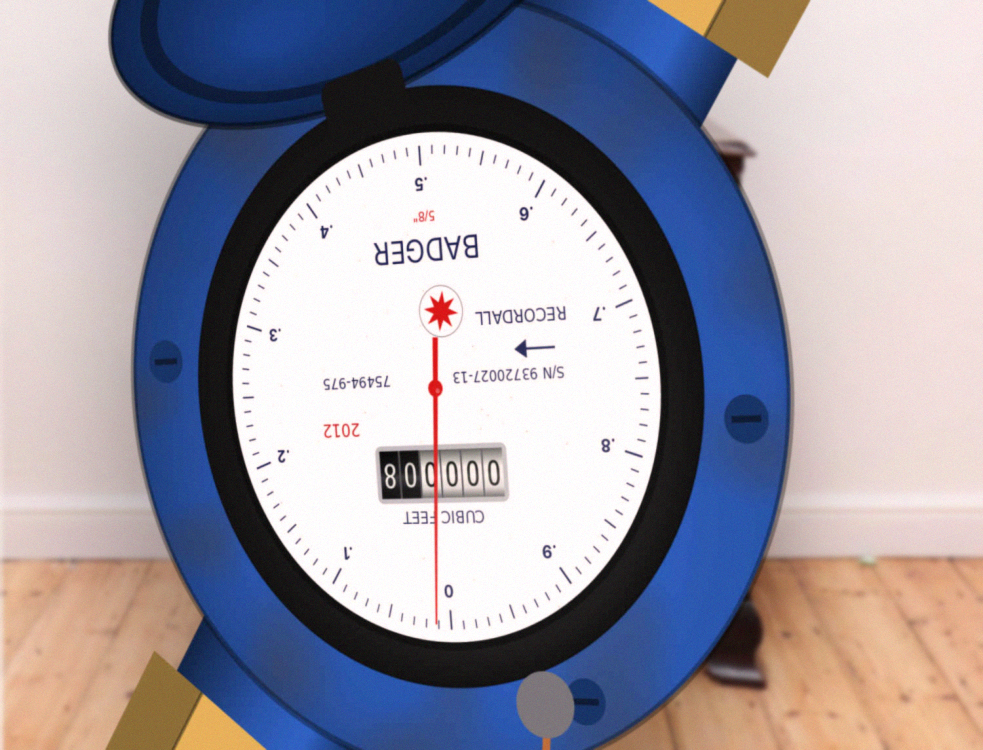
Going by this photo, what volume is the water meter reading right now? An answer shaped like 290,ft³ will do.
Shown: 8.01,ft³
